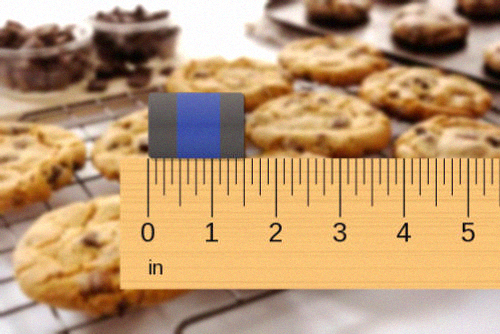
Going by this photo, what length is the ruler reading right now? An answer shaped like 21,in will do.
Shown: 1.5,in
